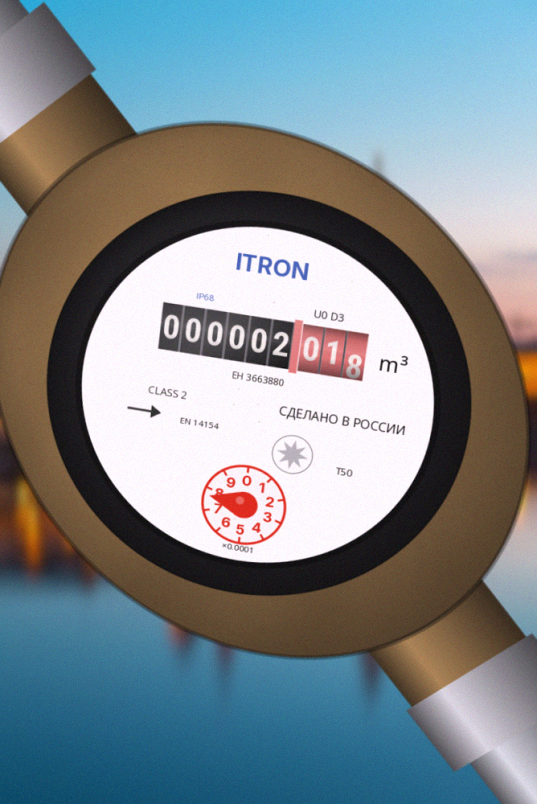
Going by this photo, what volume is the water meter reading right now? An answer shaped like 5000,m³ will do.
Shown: 2.0177,m³
